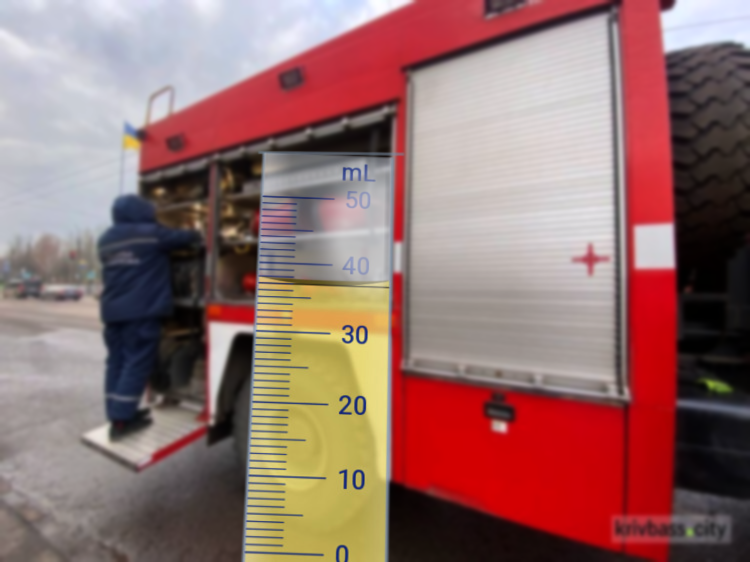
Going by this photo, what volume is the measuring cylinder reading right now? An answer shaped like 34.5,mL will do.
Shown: 37,mL
